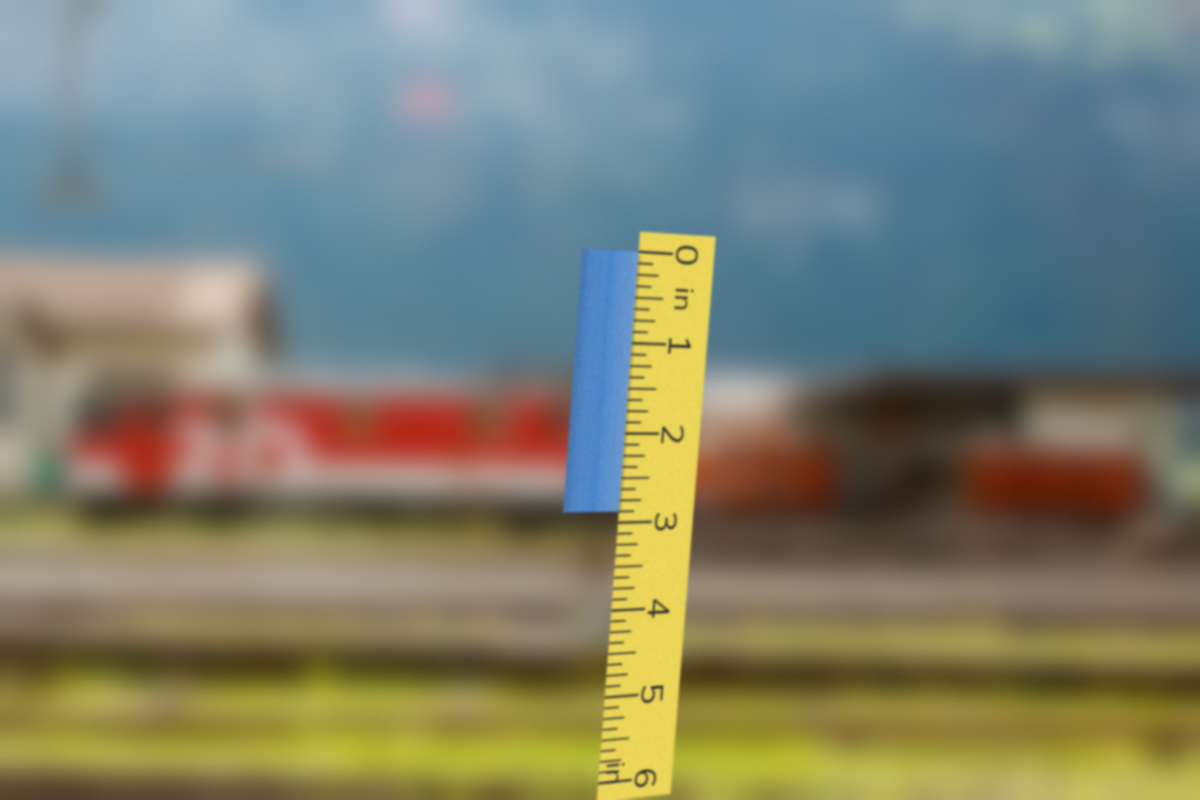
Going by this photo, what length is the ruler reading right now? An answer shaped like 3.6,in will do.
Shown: 2.875,in
